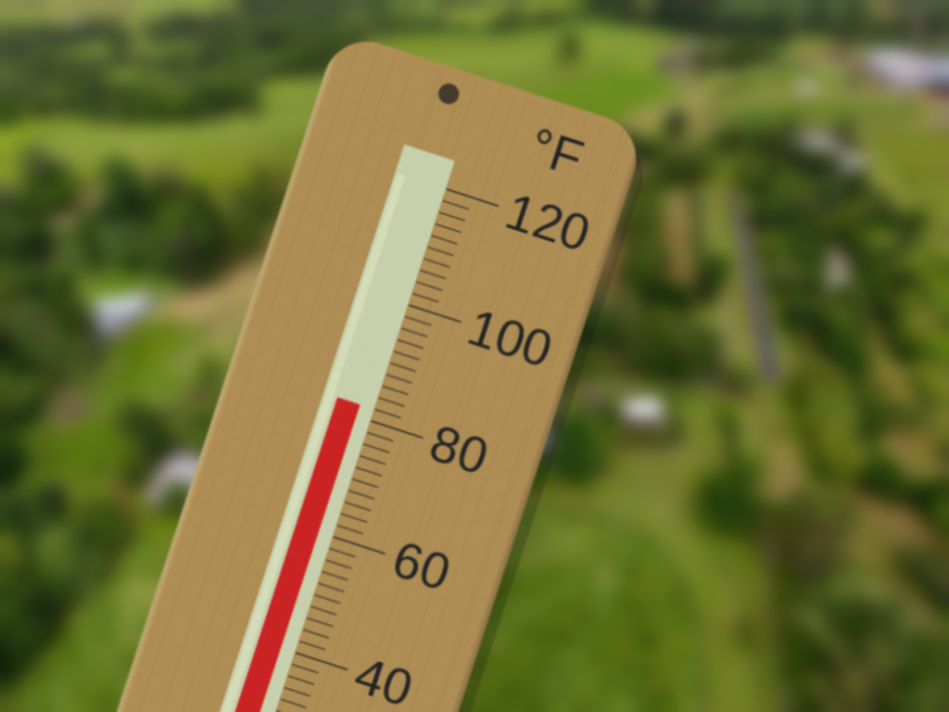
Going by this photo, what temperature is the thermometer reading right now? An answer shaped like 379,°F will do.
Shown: 82,°F
